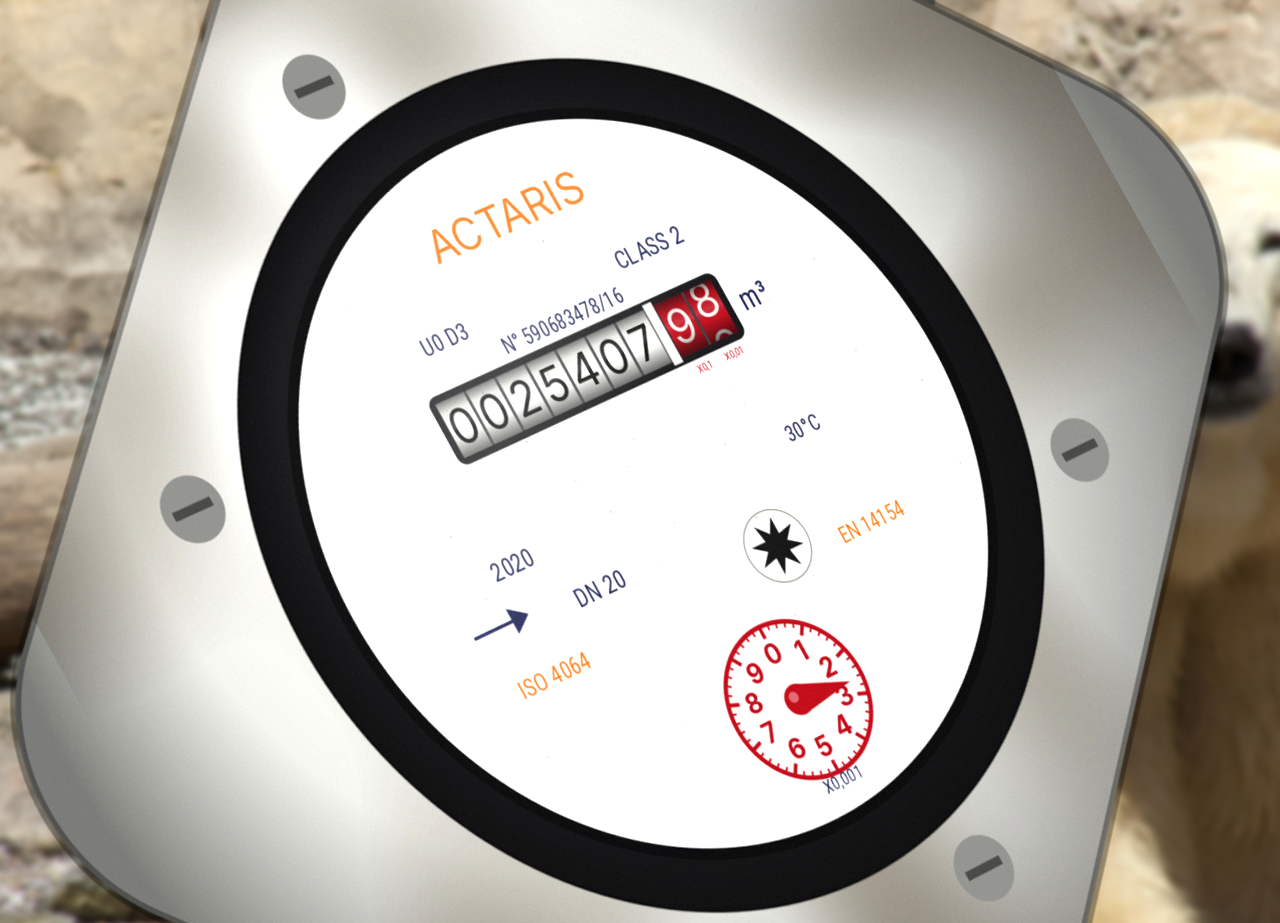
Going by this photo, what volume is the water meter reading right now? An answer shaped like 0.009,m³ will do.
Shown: 25407.982,m³
